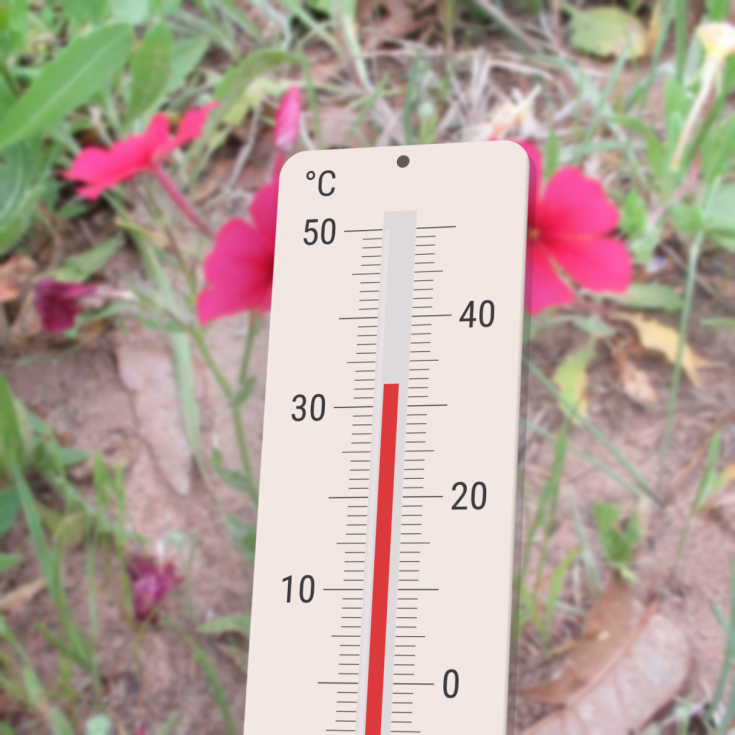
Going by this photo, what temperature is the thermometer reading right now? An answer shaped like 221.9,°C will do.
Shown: 32.5,°C
